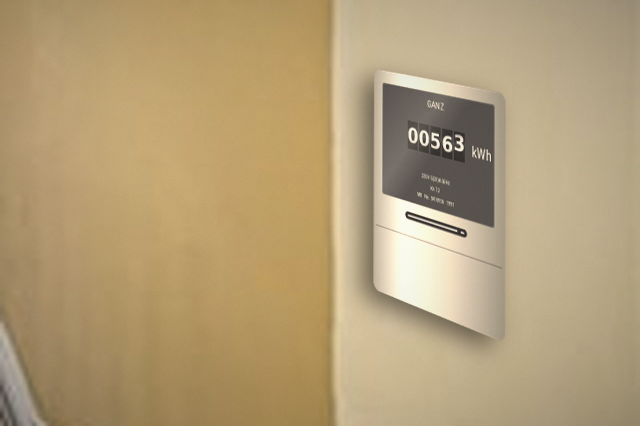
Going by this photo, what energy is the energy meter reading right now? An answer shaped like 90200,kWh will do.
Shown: 563,kWh
